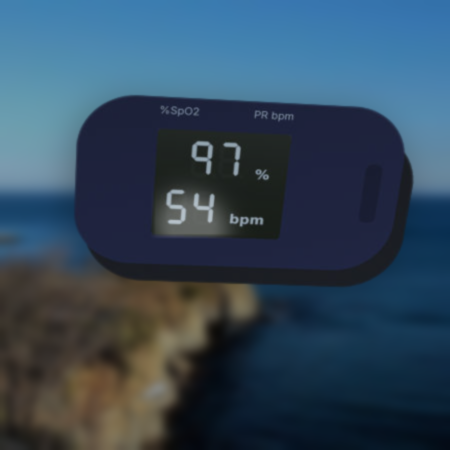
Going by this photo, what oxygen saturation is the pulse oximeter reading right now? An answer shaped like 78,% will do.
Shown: 97,%
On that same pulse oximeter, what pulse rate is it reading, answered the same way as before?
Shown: 54,bpm
